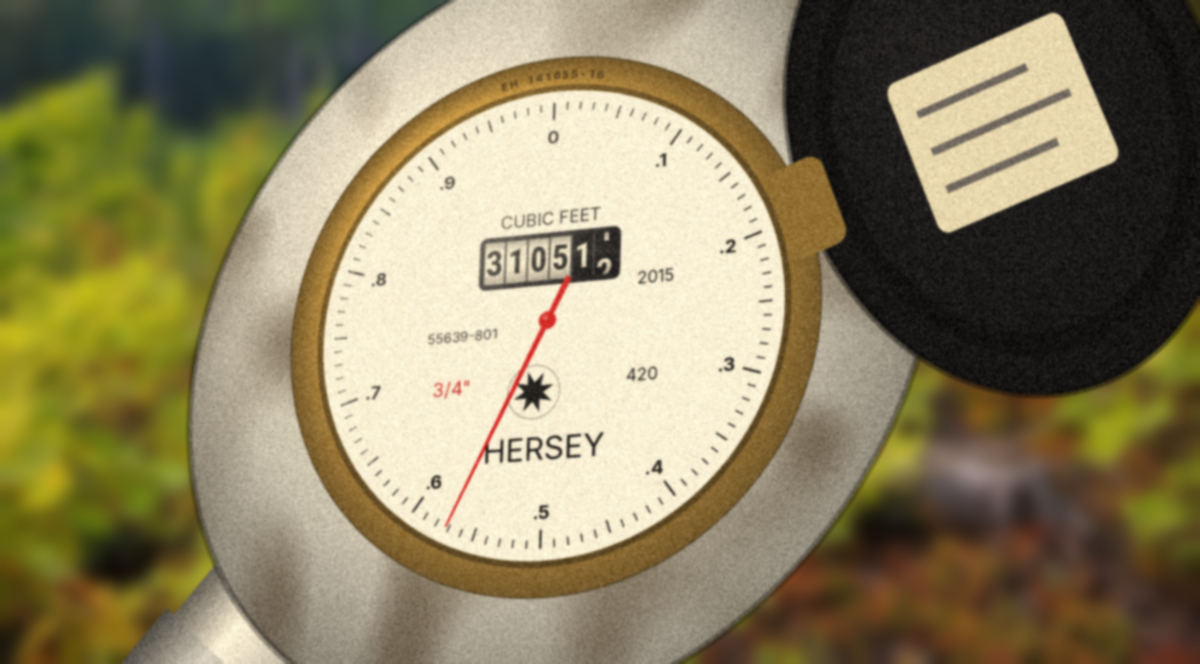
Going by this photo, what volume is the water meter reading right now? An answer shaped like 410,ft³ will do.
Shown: 310511.57,ft³
